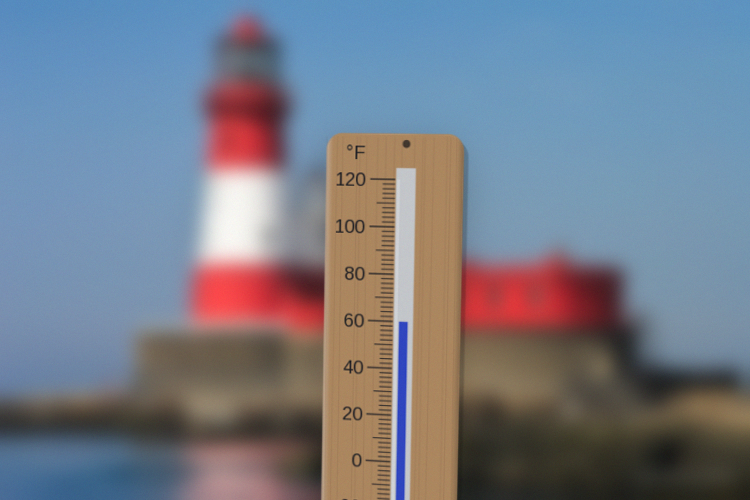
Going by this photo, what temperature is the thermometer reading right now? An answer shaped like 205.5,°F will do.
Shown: 60,°F
